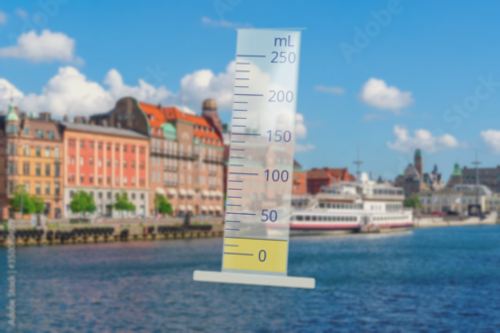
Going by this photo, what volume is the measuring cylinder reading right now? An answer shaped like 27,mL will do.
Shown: 20,mL
